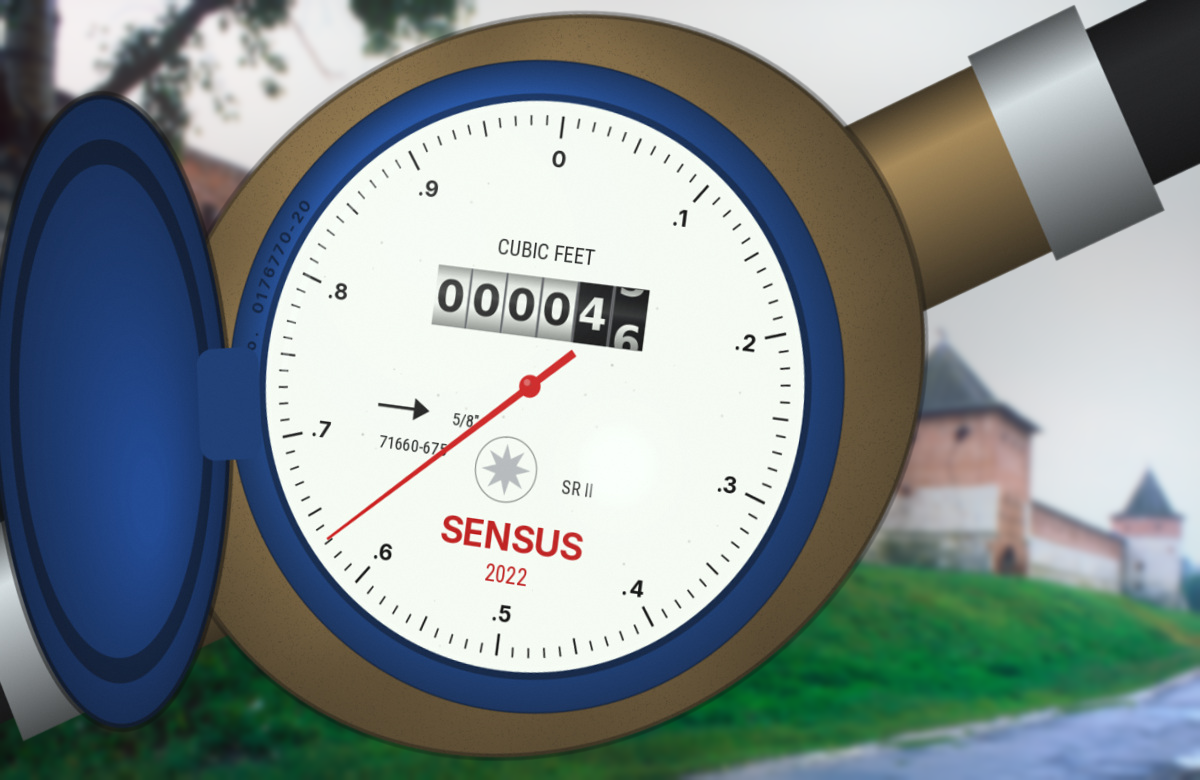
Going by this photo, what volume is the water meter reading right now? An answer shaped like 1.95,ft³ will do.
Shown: 45.63,ft³
